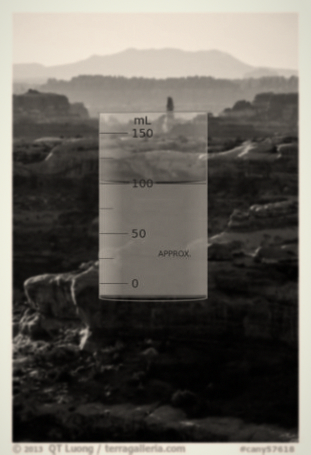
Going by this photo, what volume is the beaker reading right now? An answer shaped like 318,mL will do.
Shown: 100,mL
